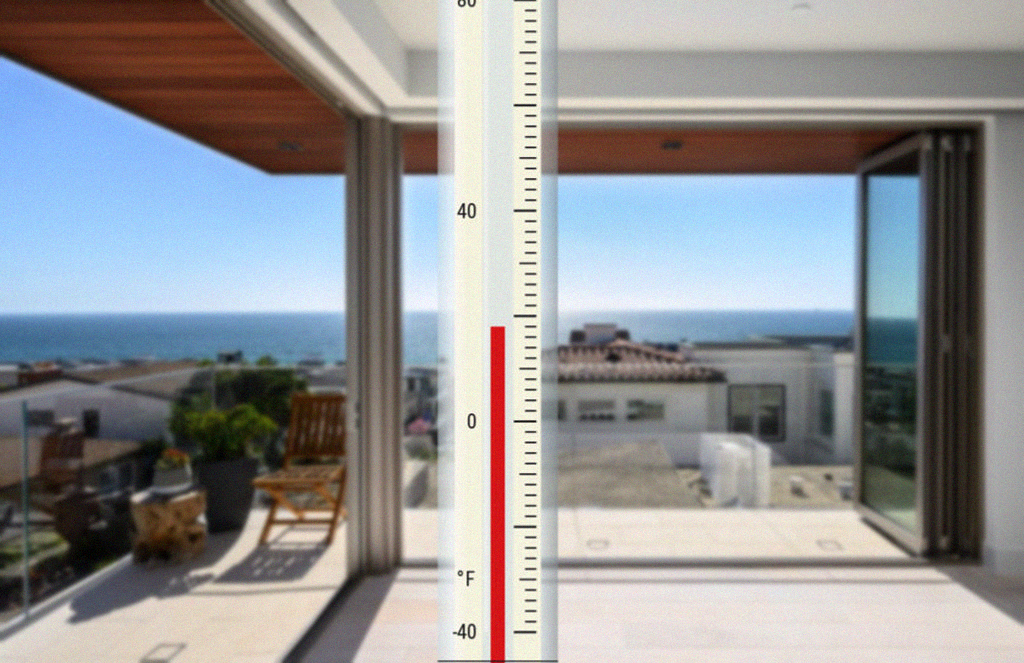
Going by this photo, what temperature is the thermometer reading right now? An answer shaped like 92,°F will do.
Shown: 18,°F
